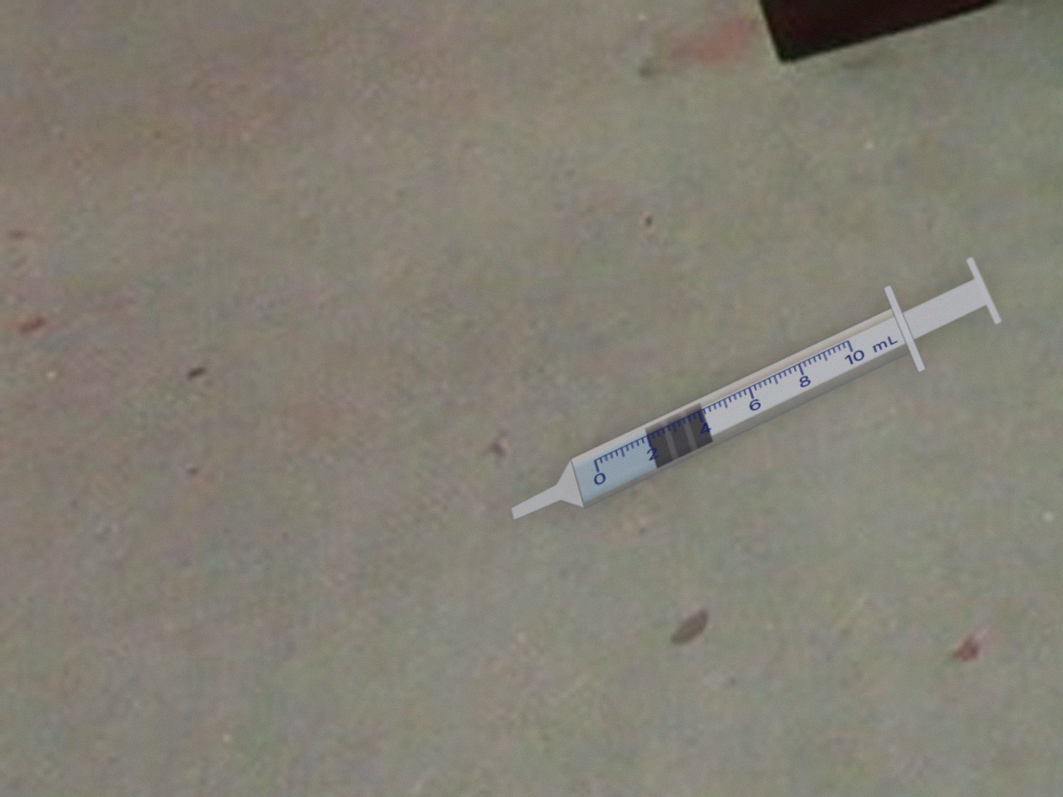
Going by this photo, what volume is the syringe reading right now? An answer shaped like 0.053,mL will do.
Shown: 2,mL
